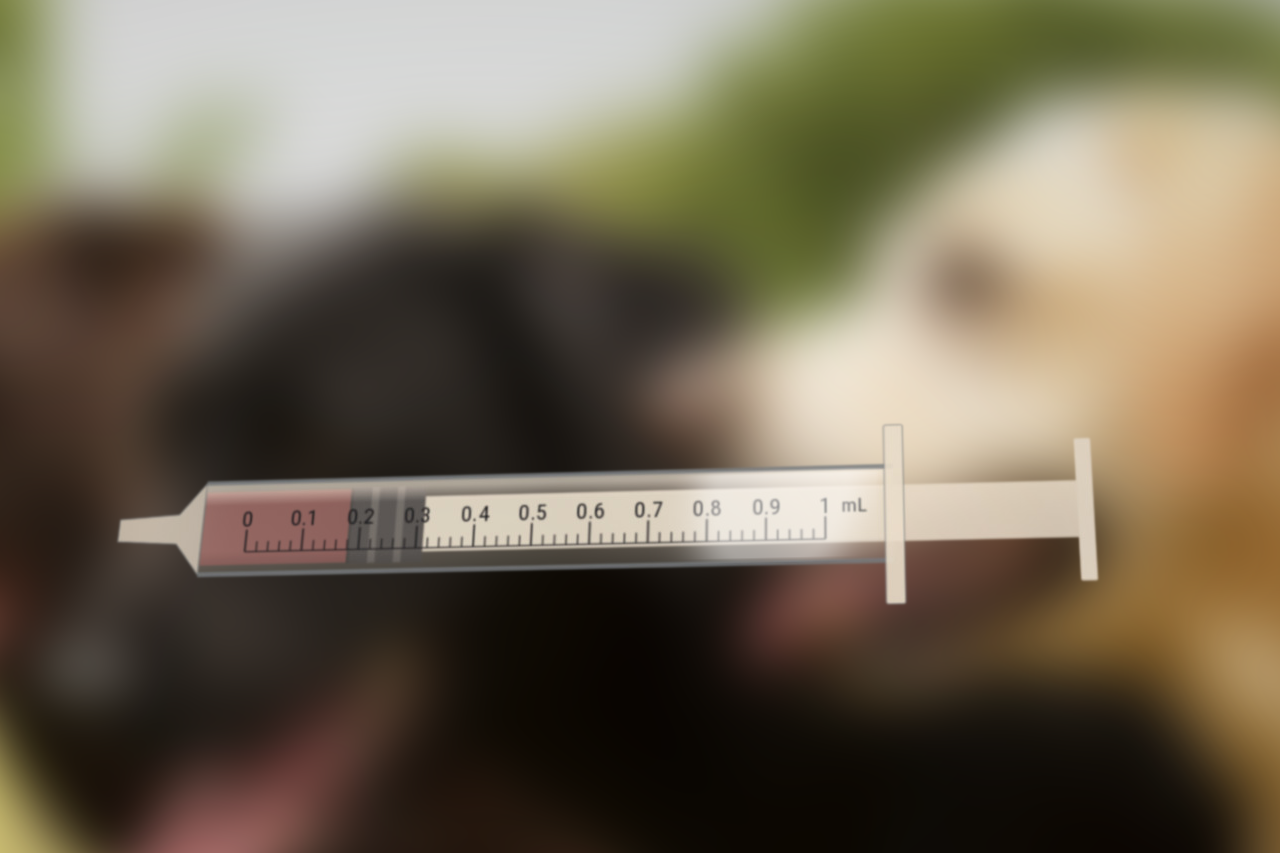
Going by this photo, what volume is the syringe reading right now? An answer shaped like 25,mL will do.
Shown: 0.18,mL
